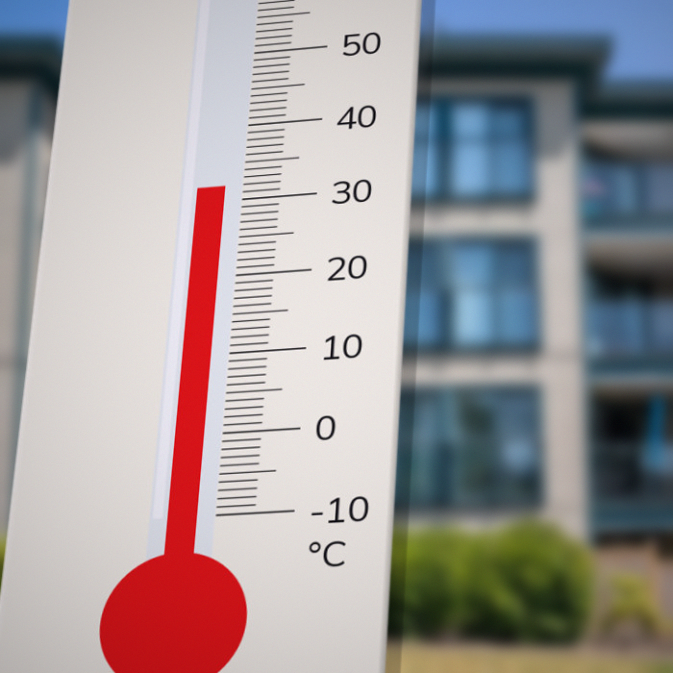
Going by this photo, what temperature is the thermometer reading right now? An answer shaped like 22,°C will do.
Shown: 32,°C
